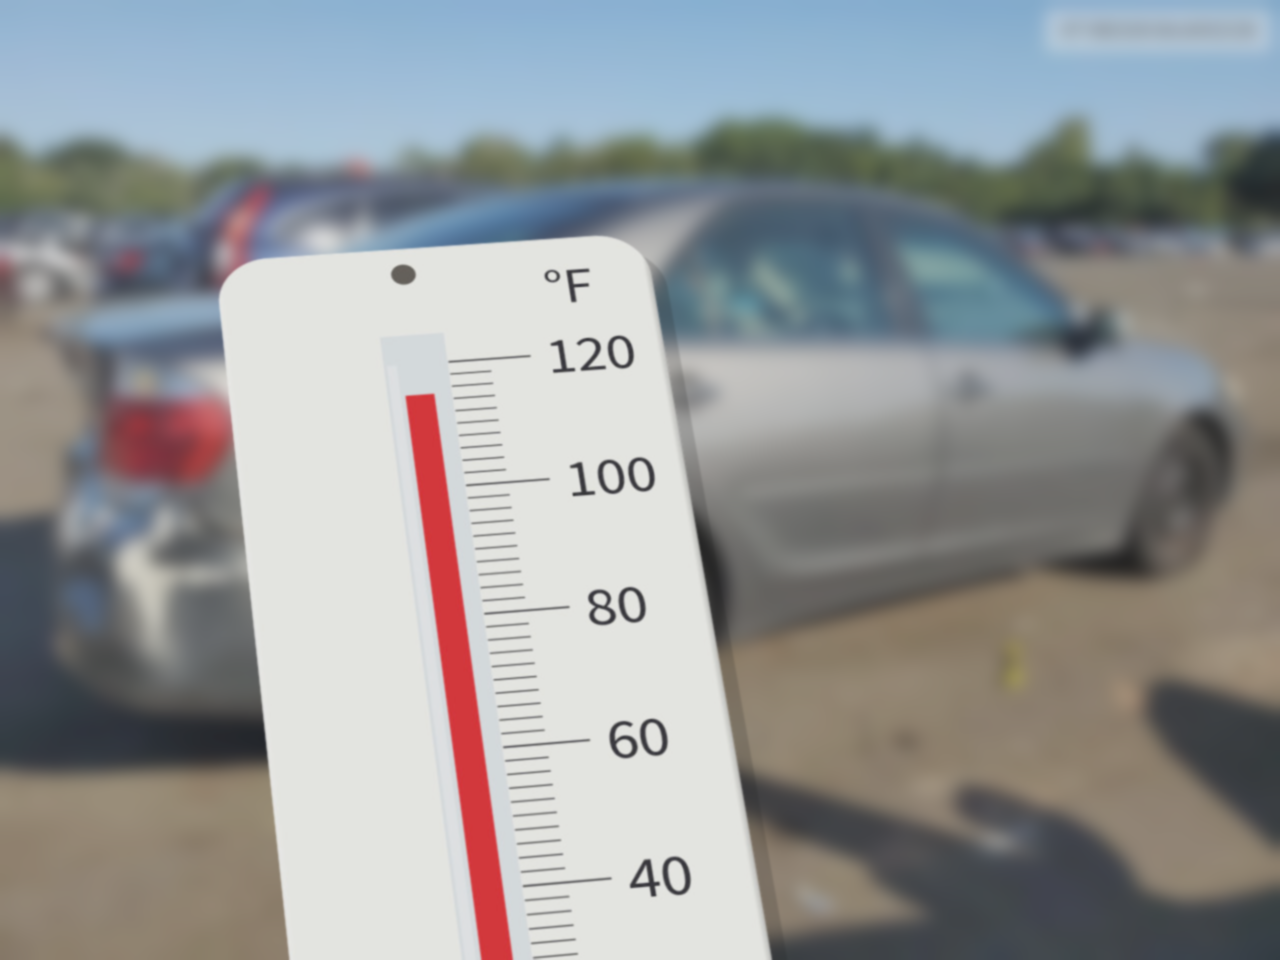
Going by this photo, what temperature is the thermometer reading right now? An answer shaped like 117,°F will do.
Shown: 115,°F
